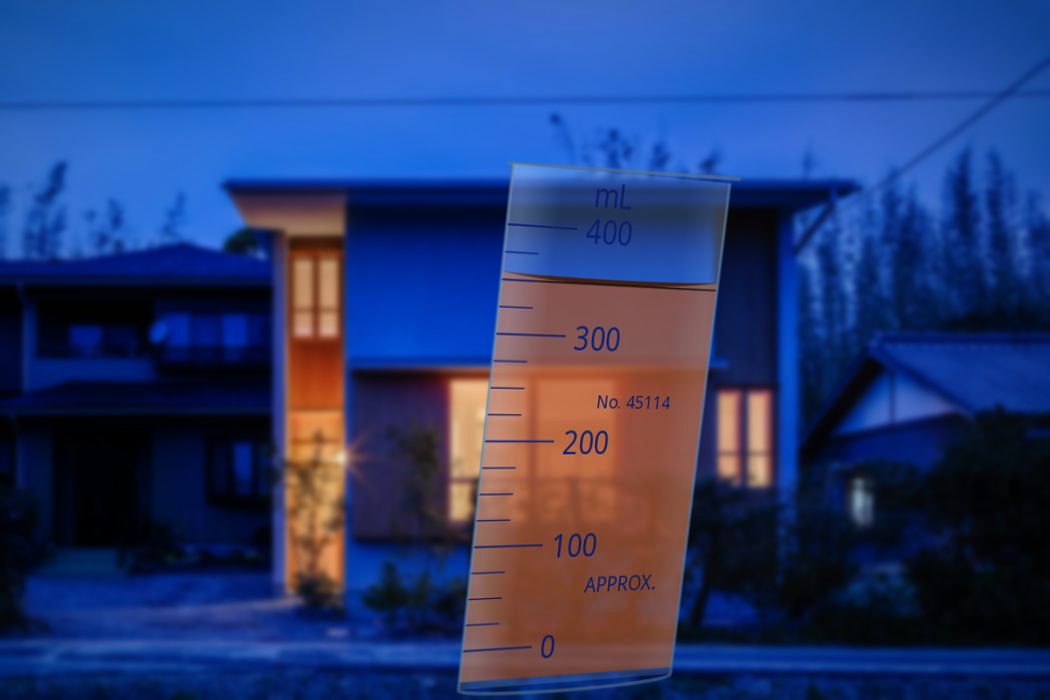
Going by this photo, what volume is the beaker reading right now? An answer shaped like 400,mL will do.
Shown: 350,mL
